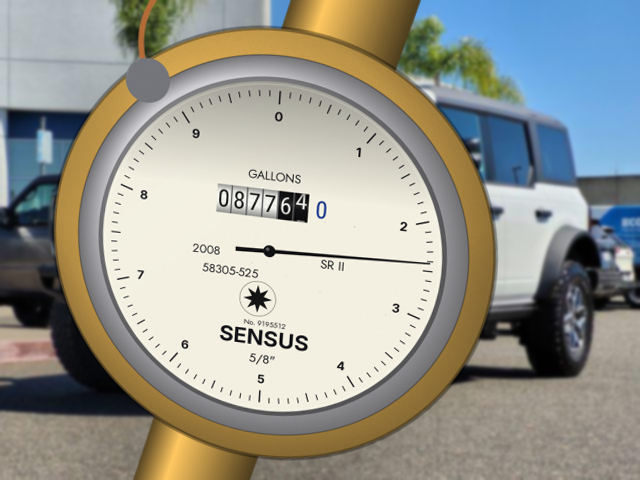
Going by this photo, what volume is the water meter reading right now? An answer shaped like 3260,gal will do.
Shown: 877642.4,gal
